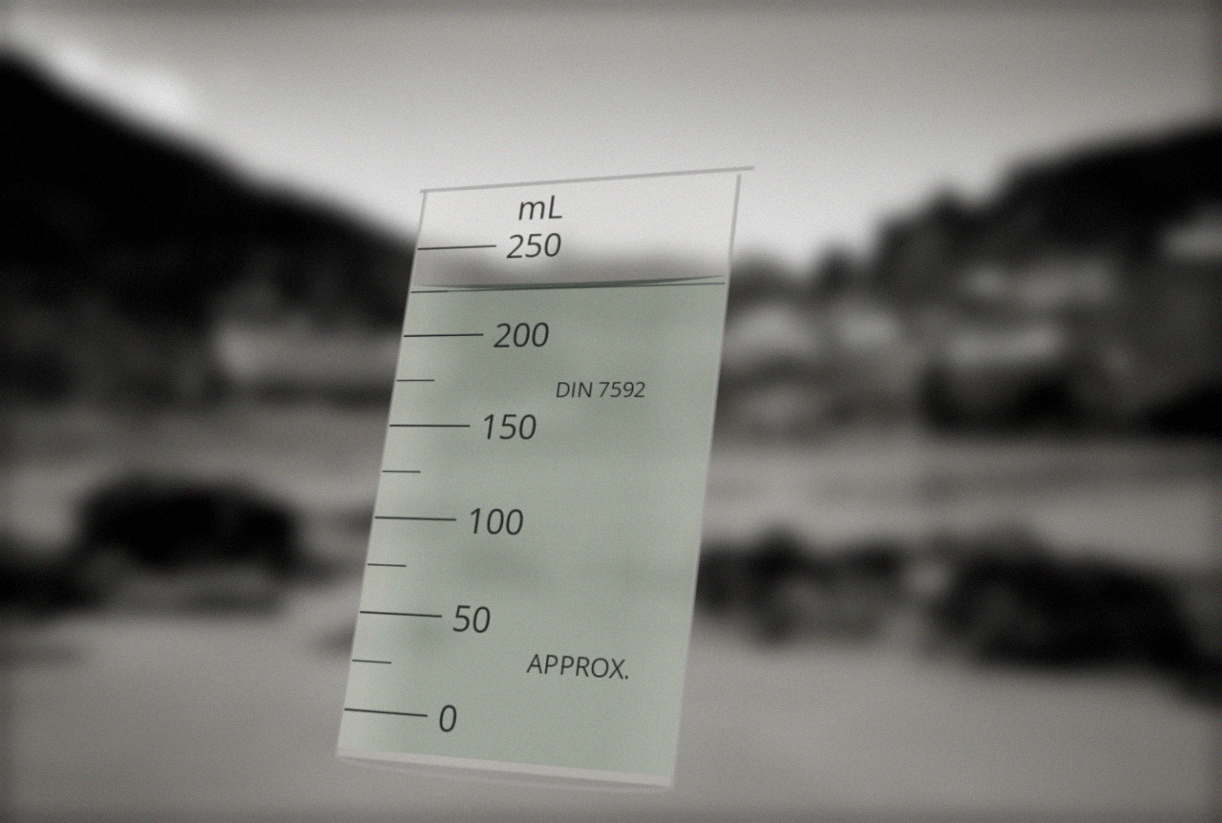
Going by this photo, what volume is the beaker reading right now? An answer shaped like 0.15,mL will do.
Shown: 225,mL
